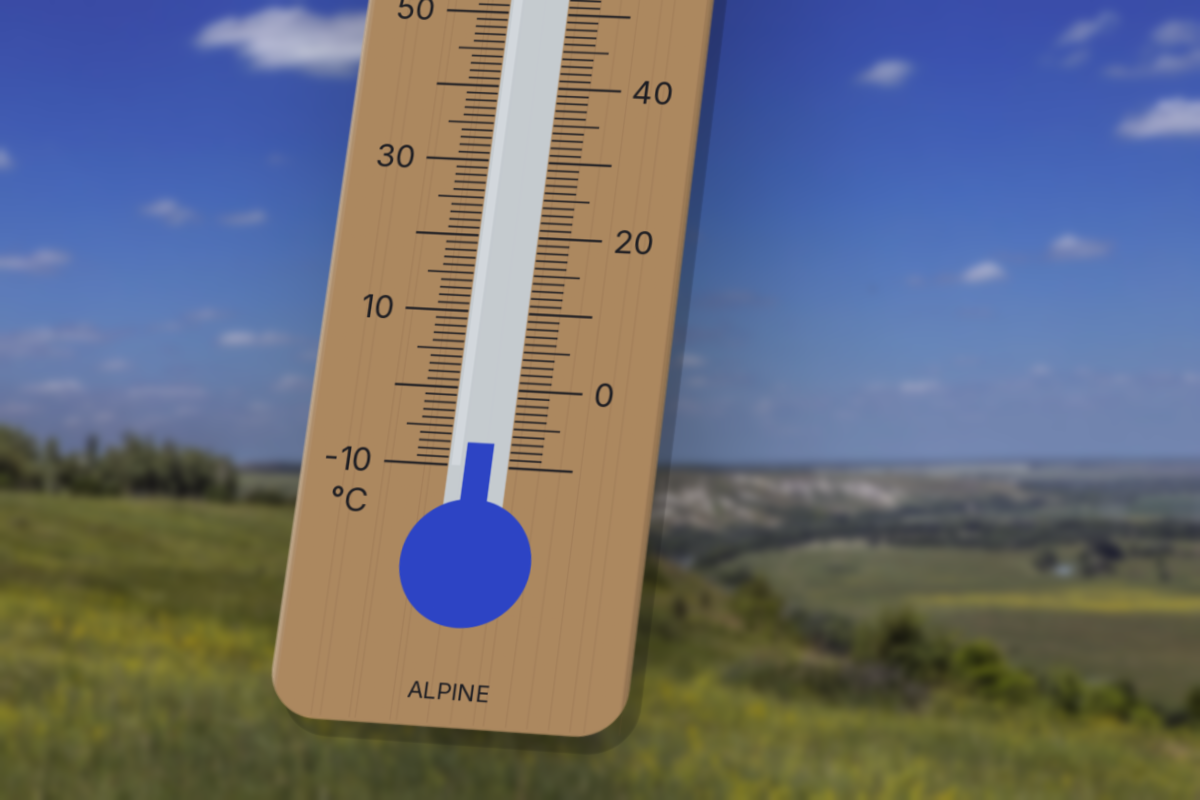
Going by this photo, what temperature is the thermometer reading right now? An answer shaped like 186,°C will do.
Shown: -7,°C
